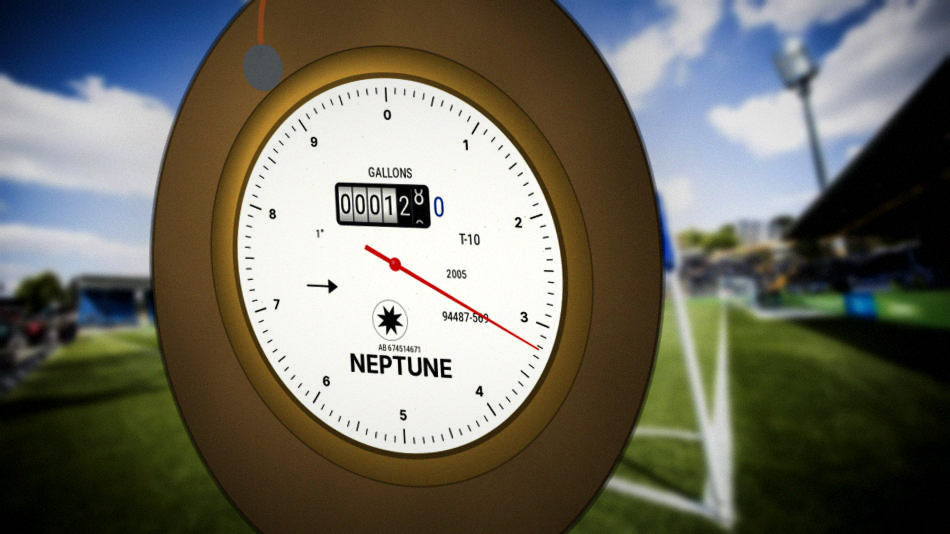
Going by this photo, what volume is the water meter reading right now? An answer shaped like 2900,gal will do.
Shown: 1283.2,gal
